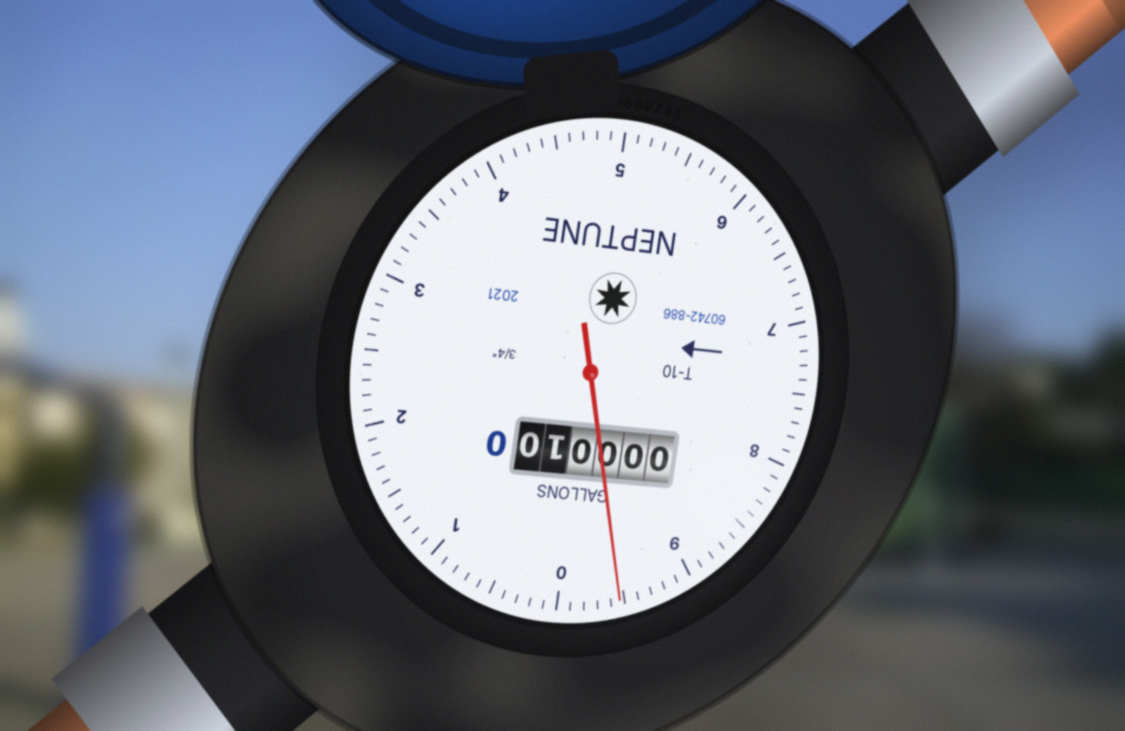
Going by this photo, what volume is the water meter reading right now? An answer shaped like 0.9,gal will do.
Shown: 99.5,gal
